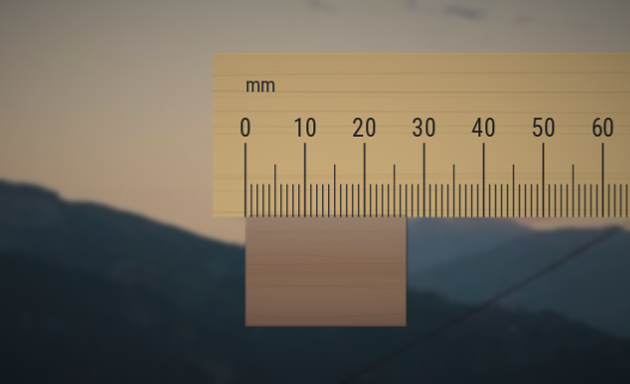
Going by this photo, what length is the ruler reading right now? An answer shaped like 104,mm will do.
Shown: 27,mm
